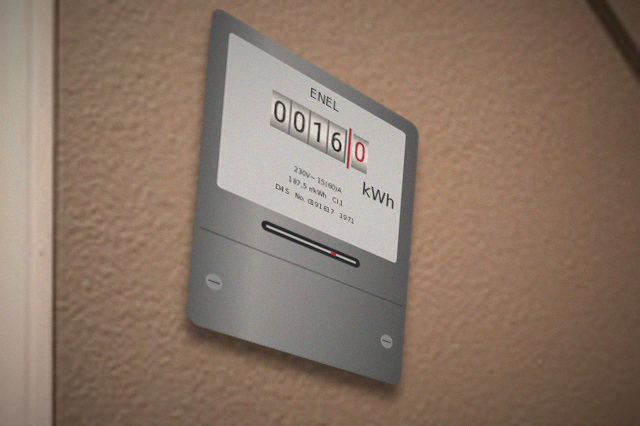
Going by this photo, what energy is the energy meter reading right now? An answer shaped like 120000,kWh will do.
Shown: 16.0,kWh
